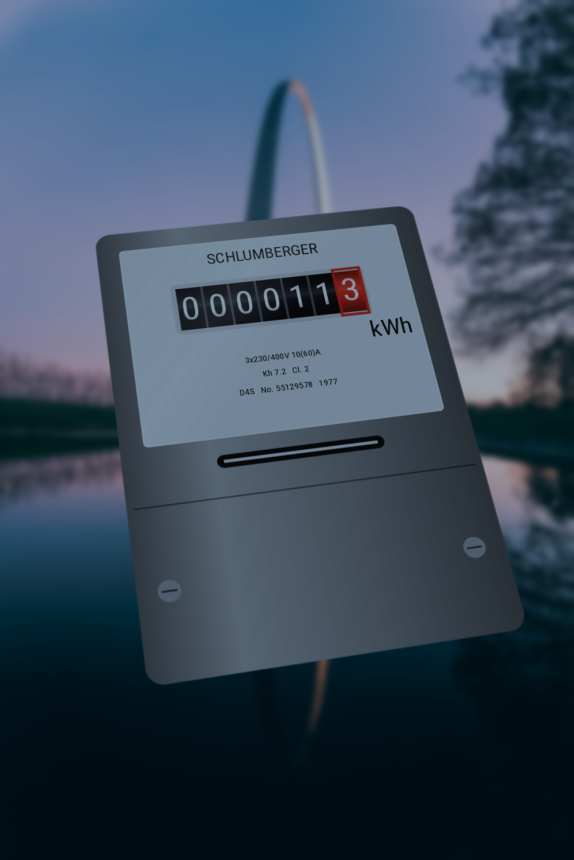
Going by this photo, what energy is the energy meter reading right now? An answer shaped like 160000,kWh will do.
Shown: 11.3,kWh
